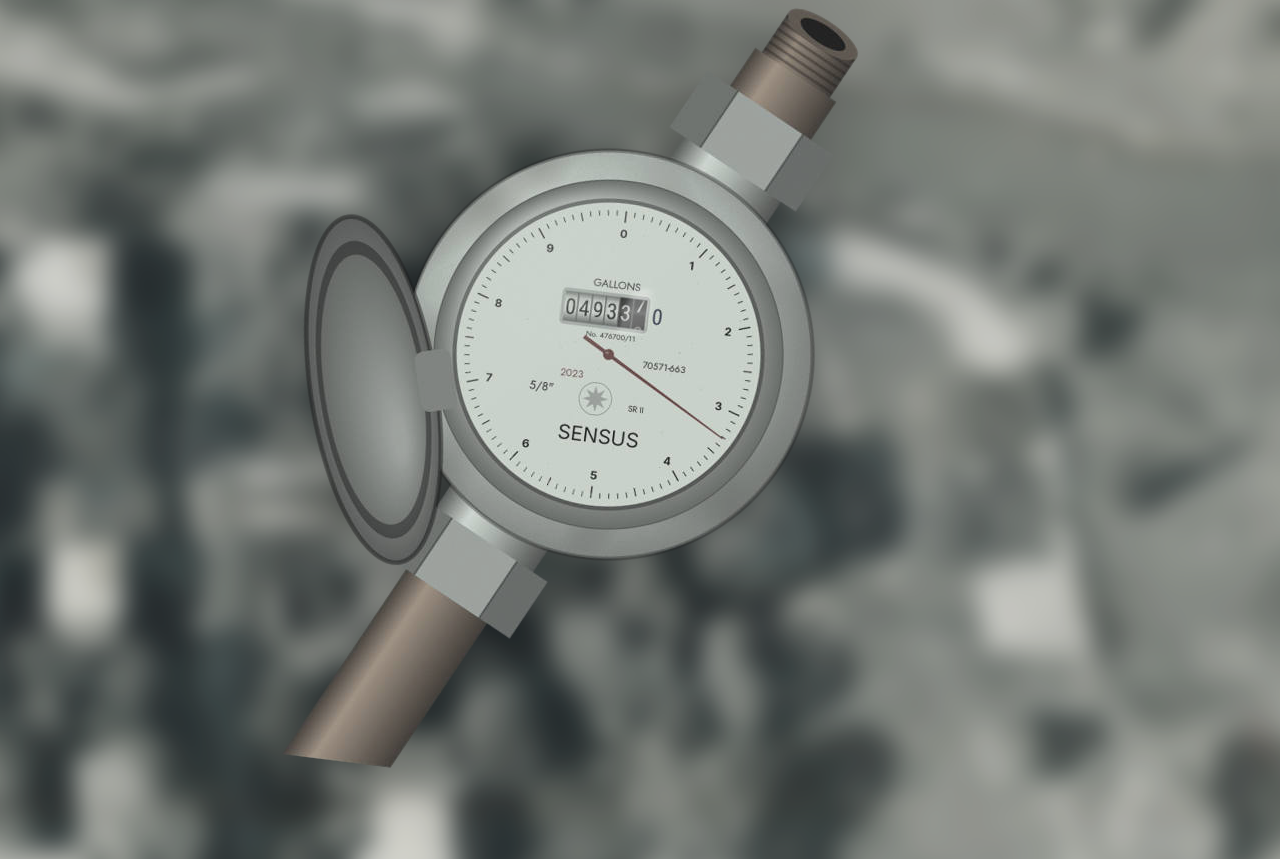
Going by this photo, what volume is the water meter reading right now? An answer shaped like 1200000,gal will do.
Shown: 493373.3,gal
